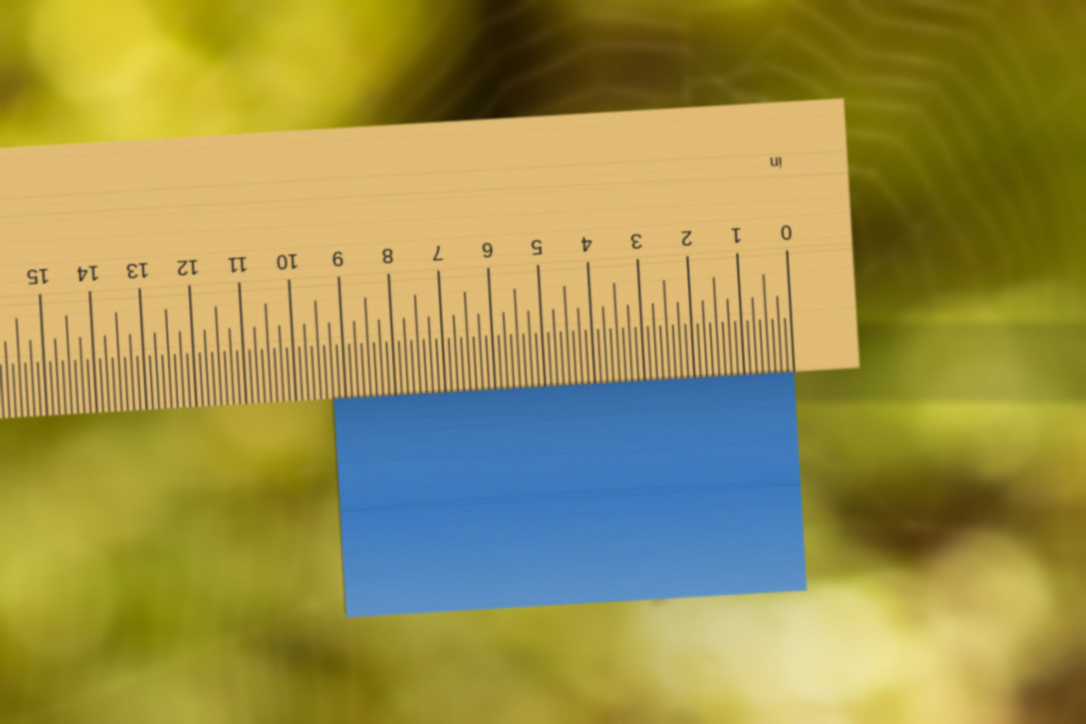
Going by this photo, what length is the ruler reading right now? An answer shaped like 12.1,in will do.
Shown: 9.25,in
